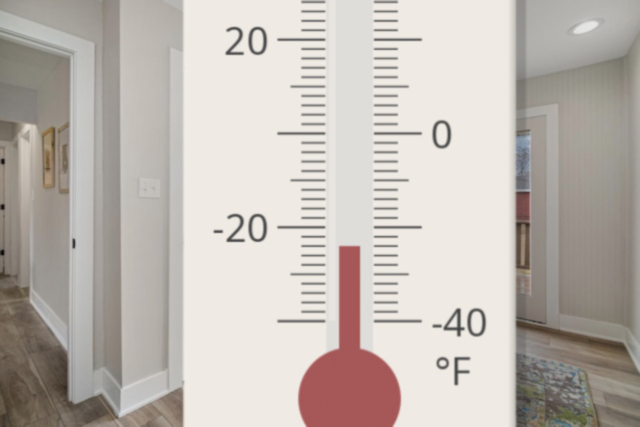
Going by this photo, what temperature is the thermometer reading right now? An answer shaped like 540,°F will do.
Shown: -24,°F
